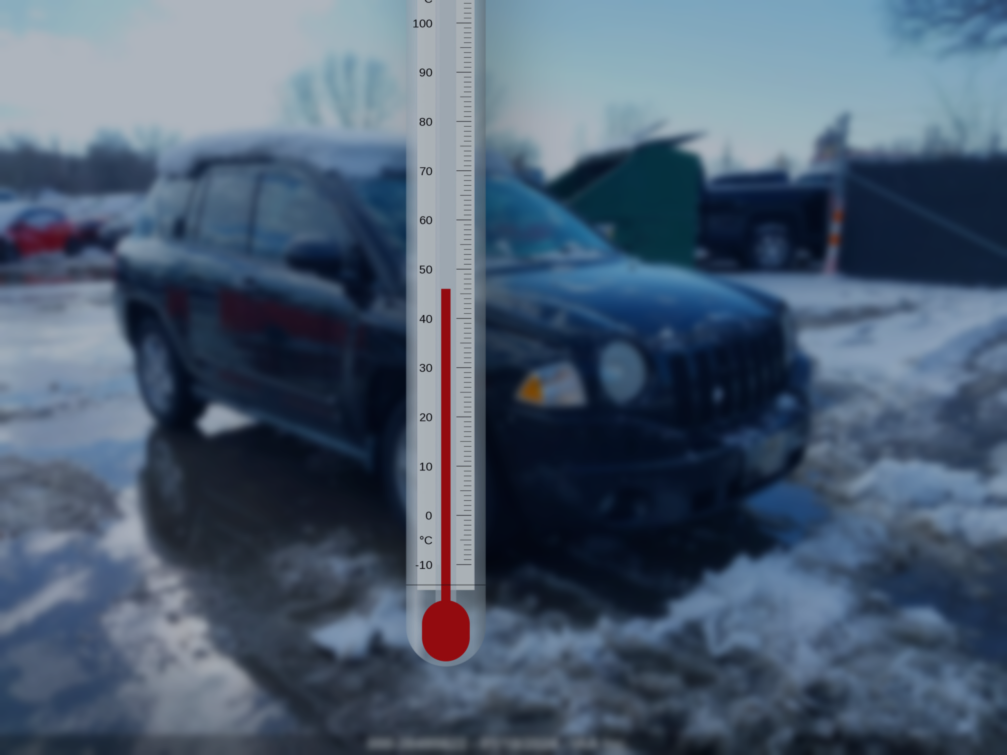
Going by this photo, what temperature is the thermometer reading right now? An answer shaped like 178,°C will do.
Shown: 46,°C
